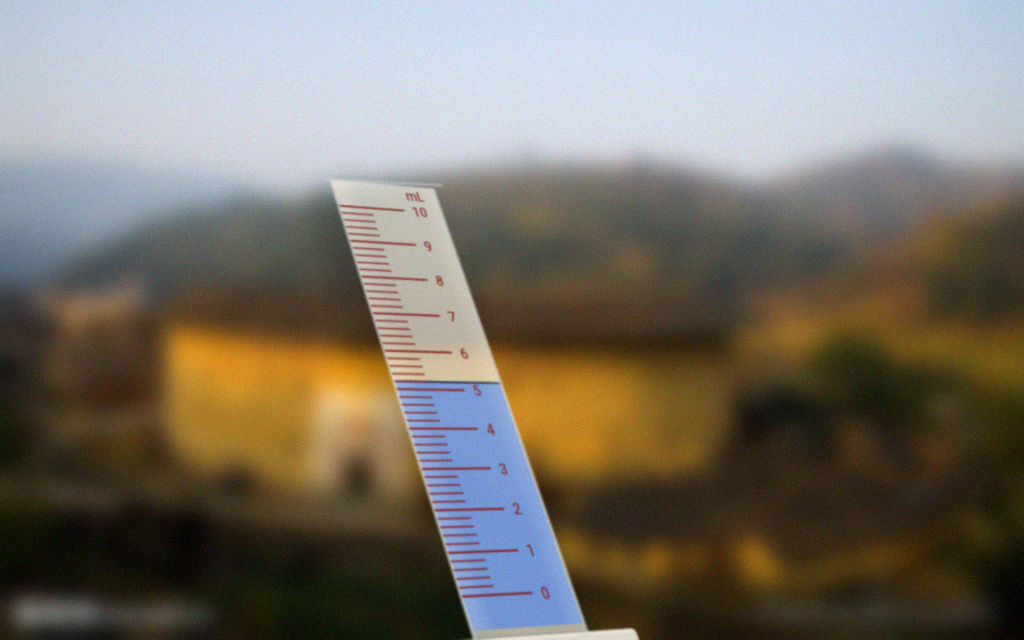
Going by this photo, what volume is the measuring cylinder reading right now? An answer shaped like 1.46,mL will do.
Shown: 5.2,mL
